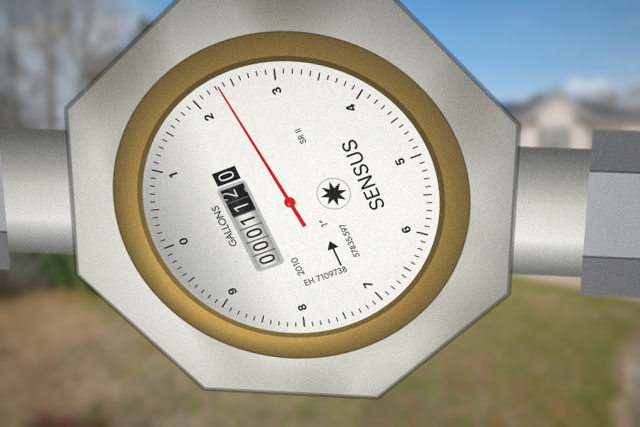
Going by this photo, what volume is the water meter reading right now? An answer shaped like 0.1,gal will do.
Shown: 1122.3,gal
